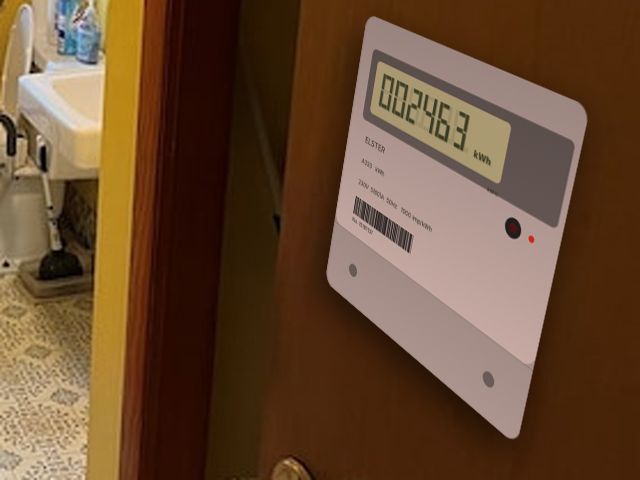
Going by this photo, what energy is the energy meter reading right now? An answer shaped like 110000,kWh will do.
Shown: 2463,kWh
